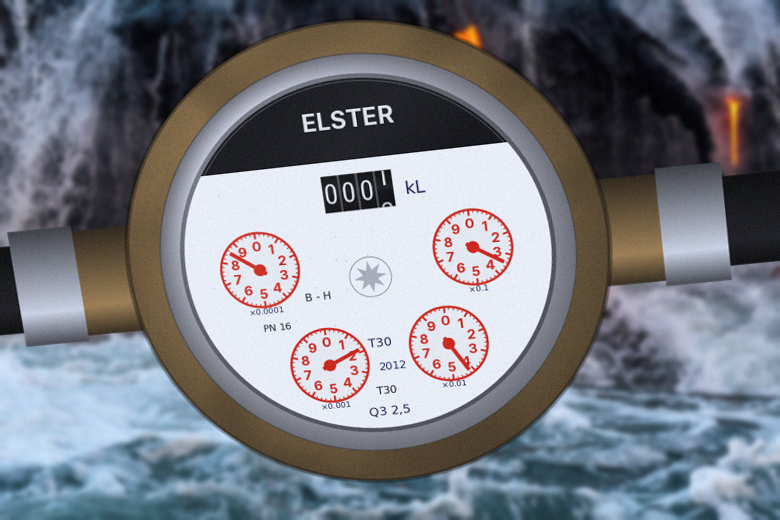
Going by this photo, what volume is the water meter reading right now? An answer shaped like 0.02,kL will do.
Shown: 1.3418,kL
